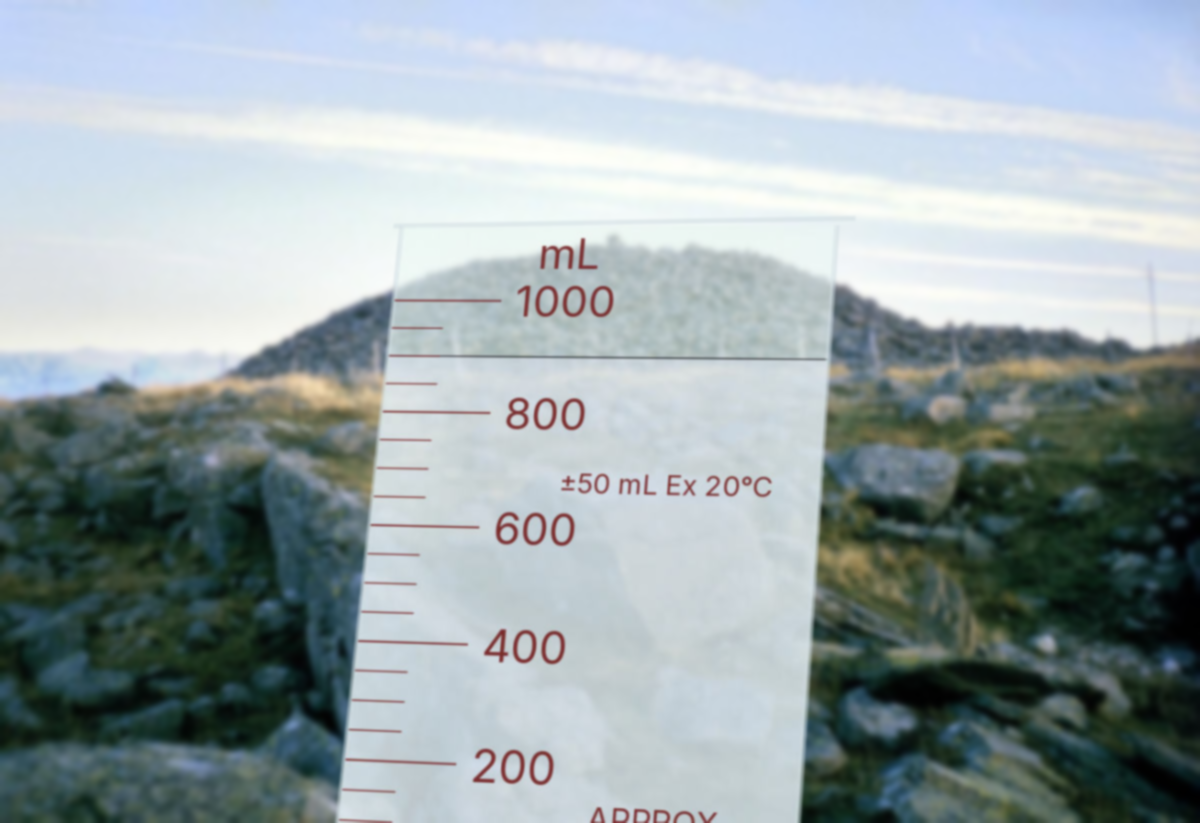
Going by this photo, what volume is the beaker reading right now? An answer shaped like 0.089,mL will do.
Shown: 900,mL
